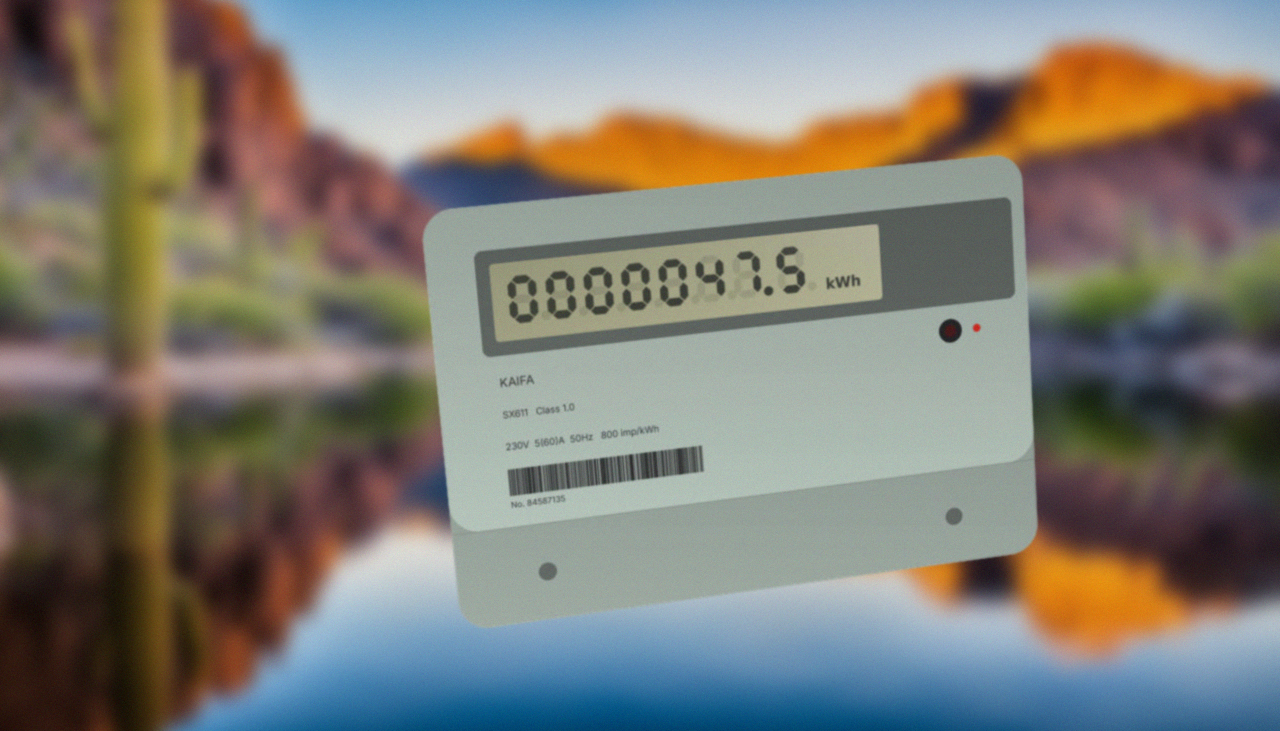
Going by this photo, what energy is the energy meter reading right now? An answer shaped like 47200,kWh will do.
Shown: 47.5,kWh
